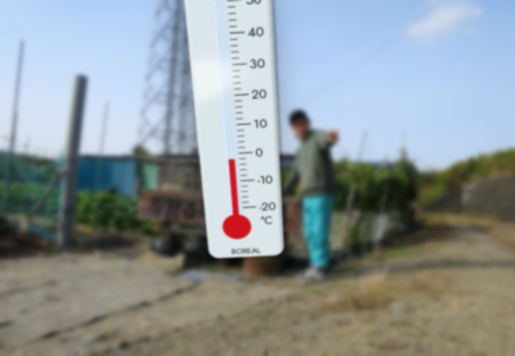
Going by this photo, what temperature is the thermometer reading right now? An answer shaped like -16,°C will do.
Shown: -2,°C
